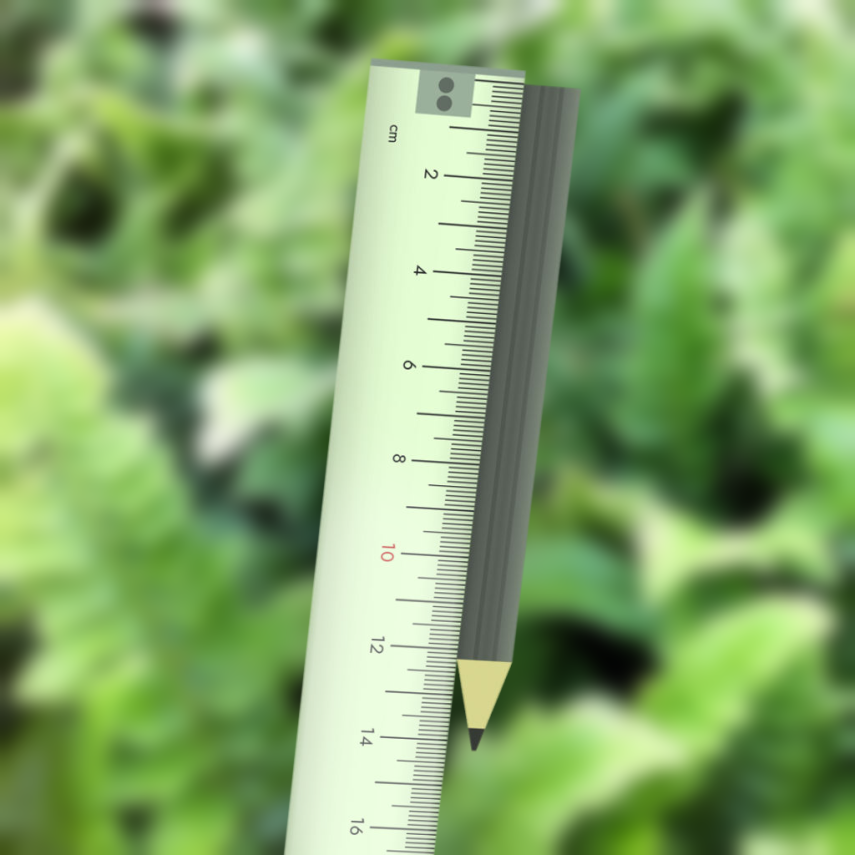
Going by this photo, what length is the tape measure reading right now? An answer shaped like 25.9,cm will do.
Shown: 14.2,cm
